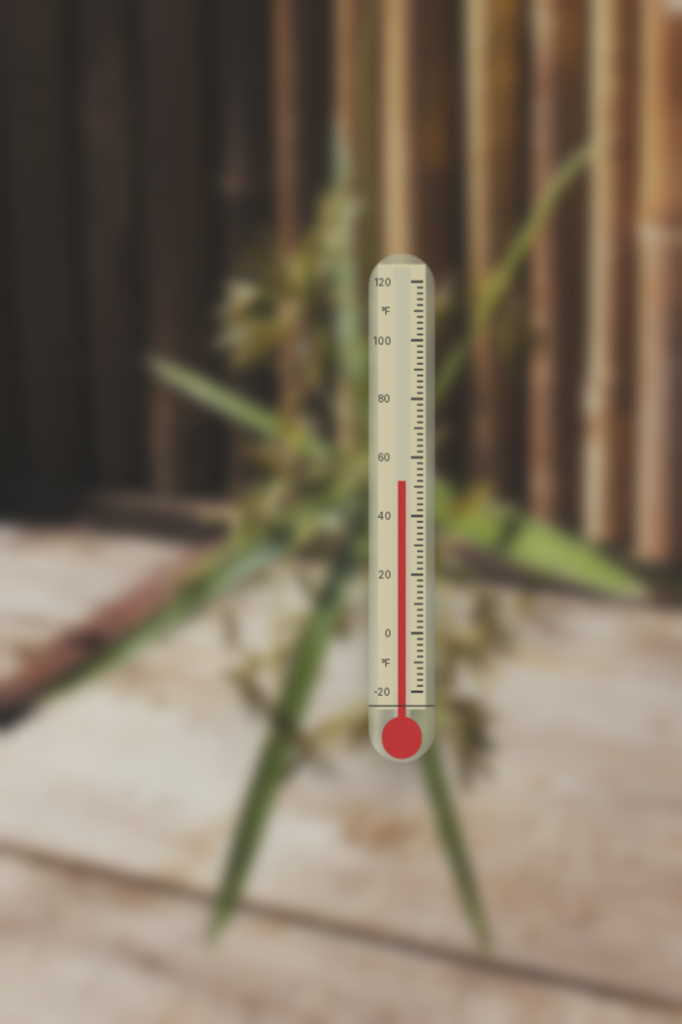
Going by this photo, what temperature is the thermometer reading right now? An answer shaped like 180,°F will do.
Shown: 52,°F
